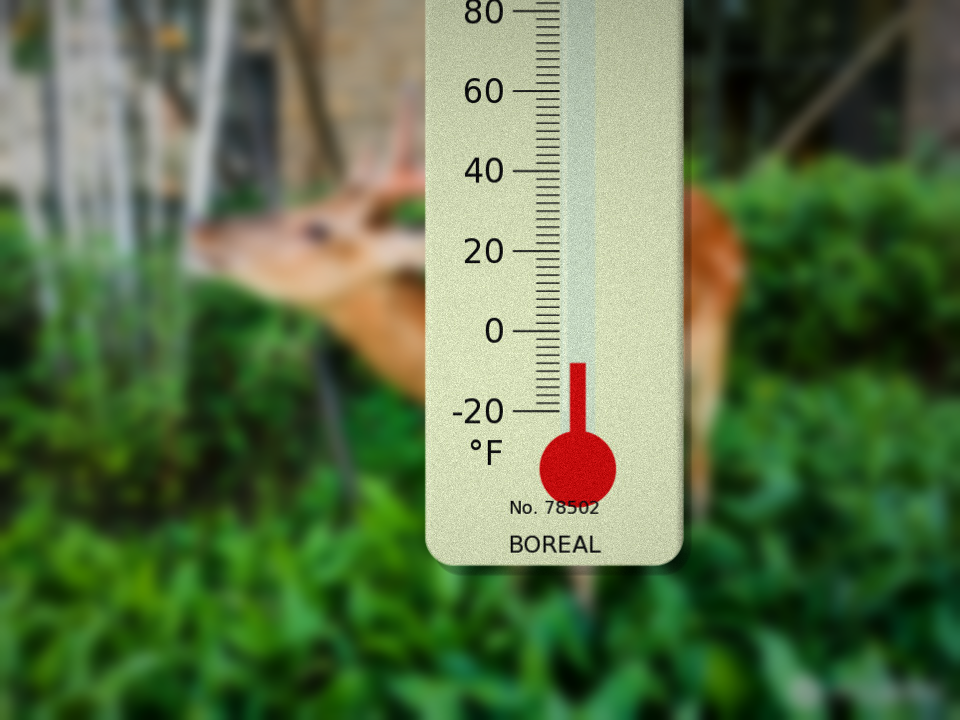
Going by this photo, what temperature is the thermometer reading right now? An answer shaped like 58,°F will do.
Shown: -8,°F
